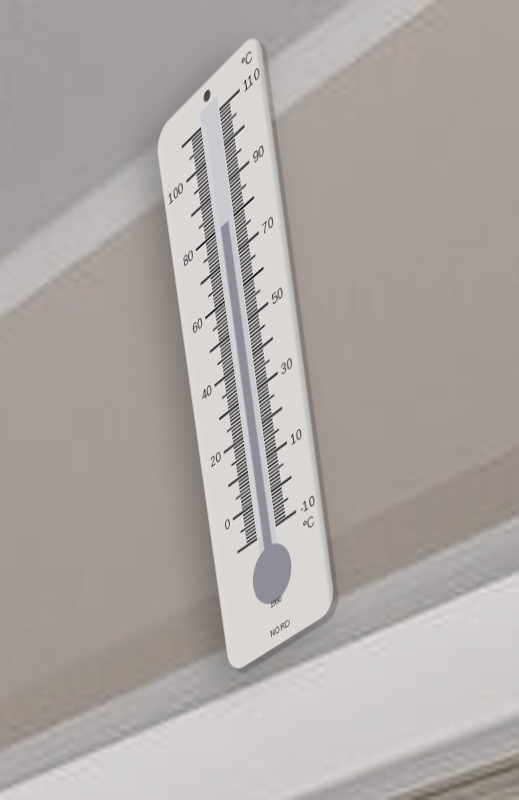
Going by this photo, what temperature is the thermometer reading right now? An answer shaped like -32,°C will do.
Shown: 80,°C
